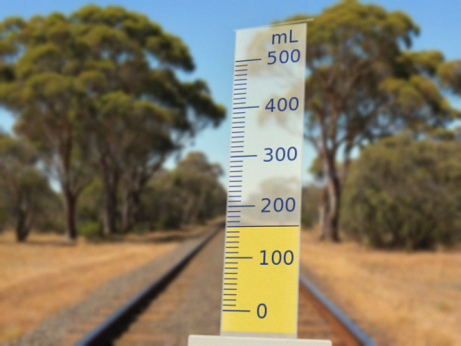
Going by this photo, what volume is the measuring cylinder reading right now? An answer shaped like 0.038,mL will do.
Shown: 160,mL
